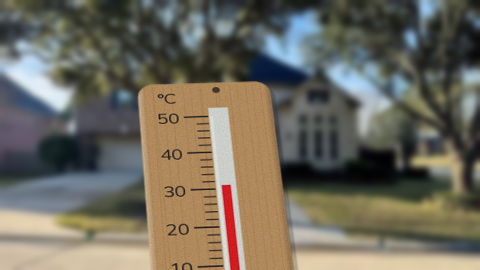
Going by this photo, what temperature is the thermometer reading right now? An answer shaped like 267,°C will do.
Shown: 31,°C
